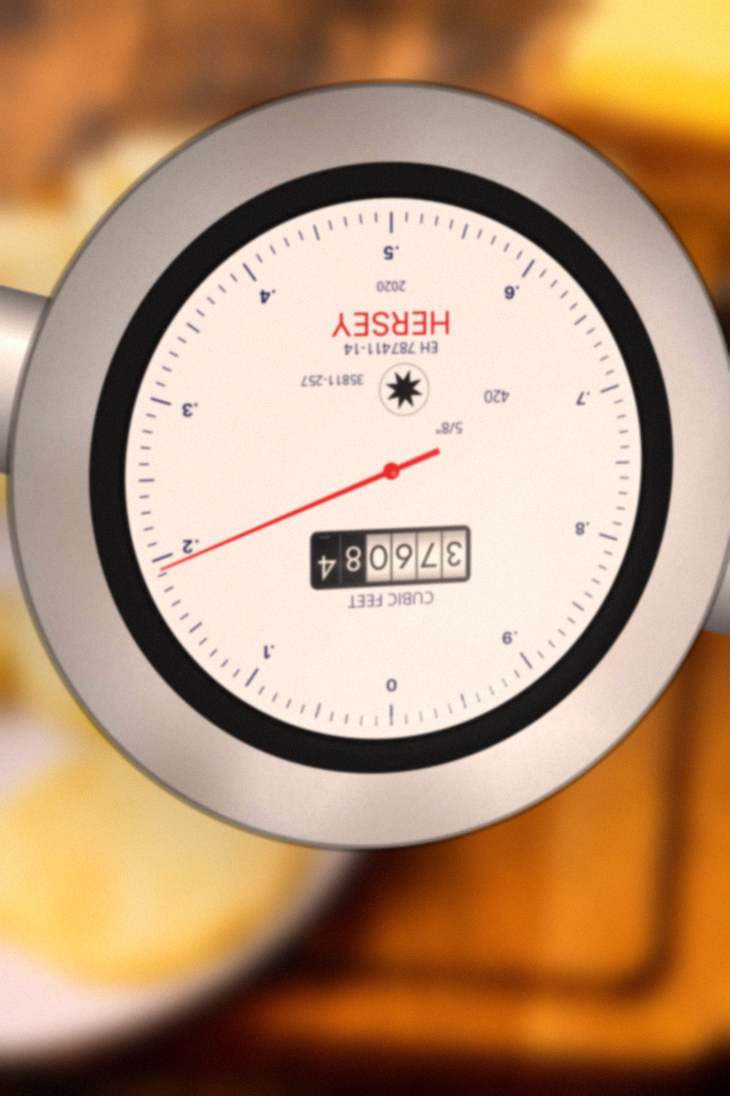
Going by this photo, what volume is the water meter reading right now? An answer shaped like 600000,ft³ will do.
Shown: 376084.19,ft³
